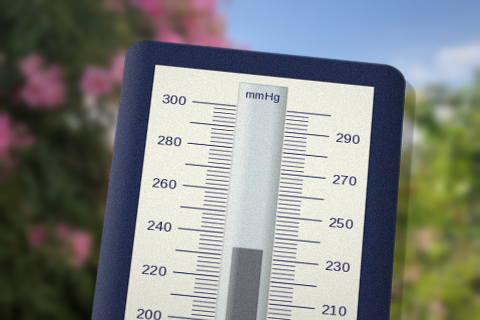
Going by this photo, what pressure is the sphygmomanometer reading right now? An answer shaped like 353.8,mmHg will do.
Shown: 234,mmHg
